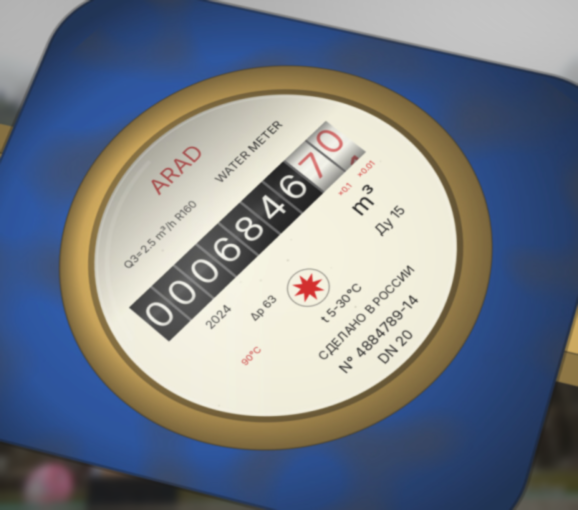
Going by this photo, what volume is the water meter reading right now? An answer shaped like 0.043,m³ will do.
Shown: 6846.70,m³
